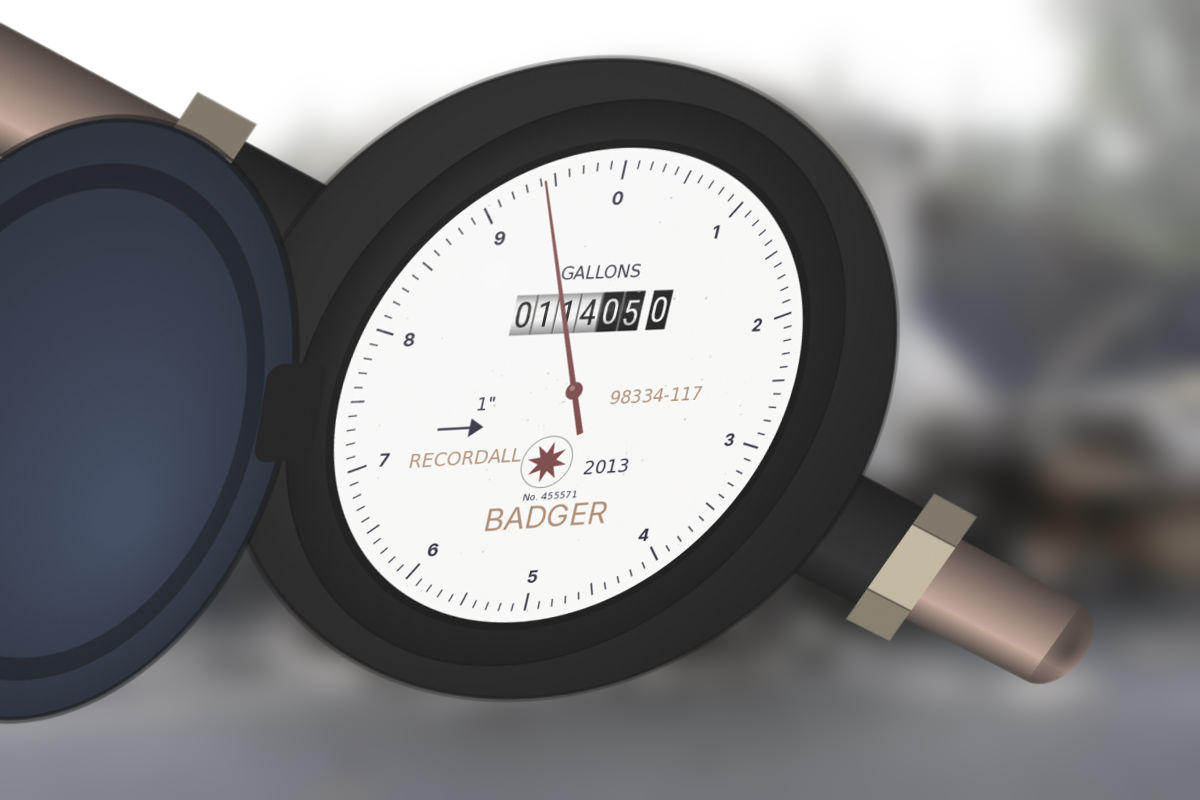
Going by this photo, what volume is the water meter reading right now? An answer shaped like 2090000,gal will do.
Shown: 114049.4,gal
